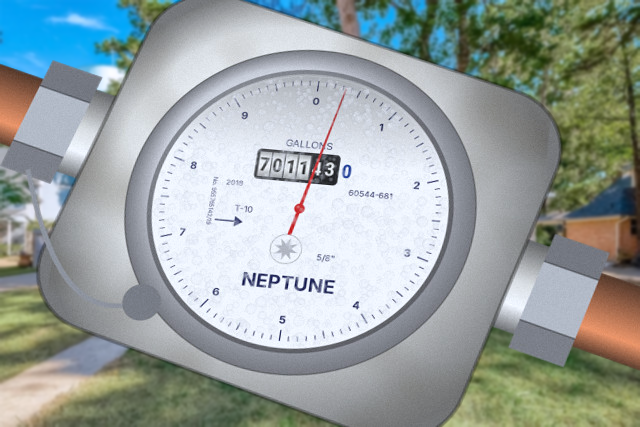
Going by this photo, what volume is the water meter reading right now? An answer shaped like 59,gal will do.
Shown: 7011430.3,gal
